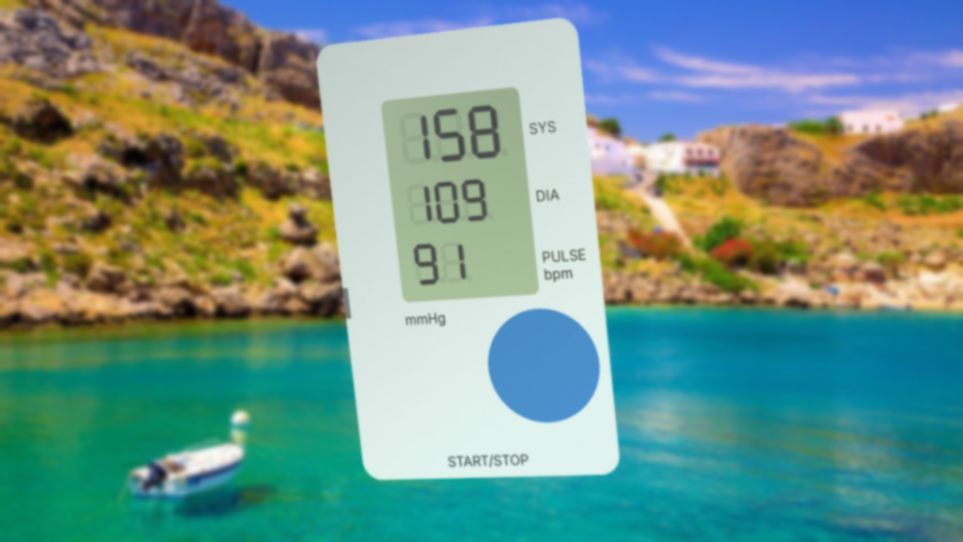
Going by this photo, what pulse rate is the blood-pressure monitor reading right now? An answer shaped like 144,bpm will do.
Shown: 91,bpm
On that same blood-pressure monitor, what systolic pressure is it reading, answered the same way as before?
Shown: 158,mmHg
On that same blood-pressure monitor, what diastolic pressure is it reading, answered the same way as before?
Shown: 109,mmHg
